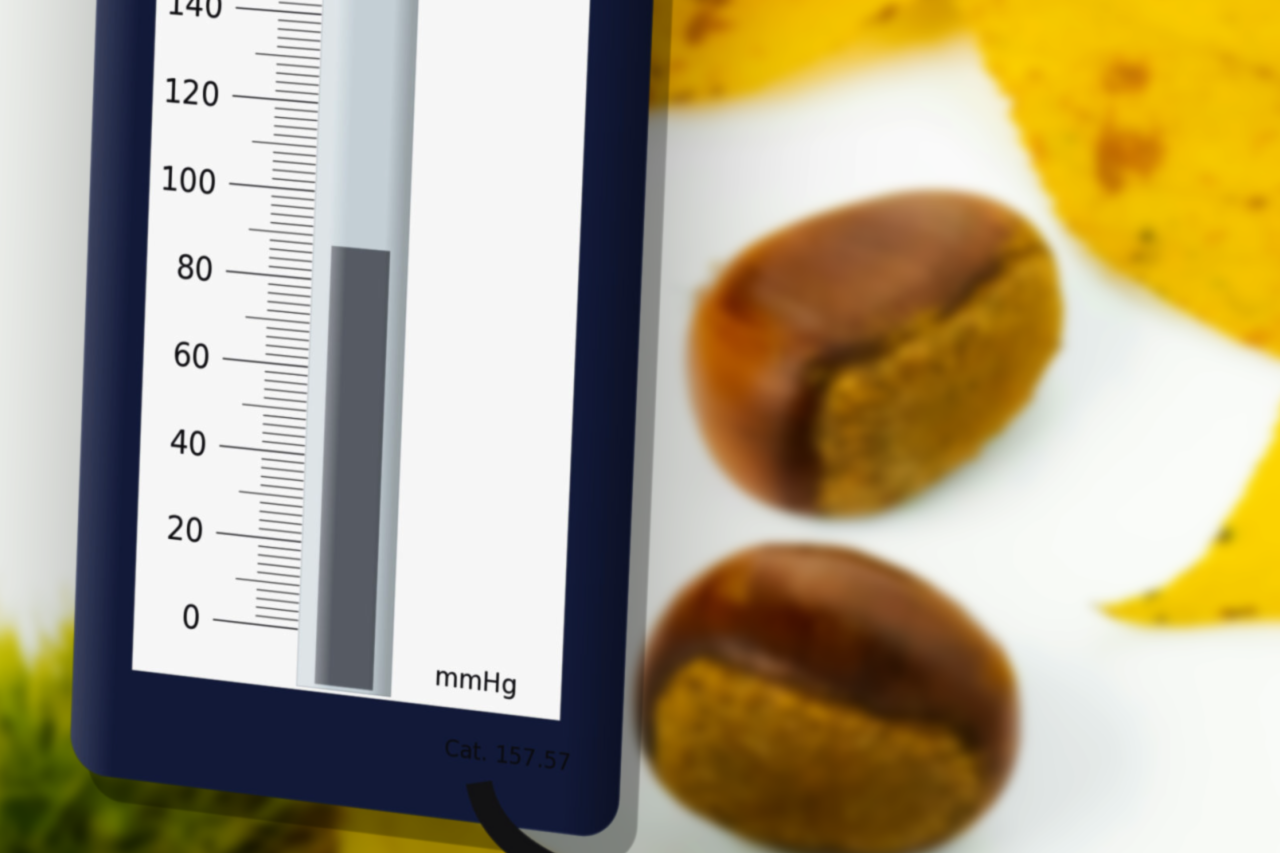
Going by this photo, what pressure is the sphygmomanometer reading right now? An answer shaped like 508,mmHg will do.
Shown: 88,mmHg
